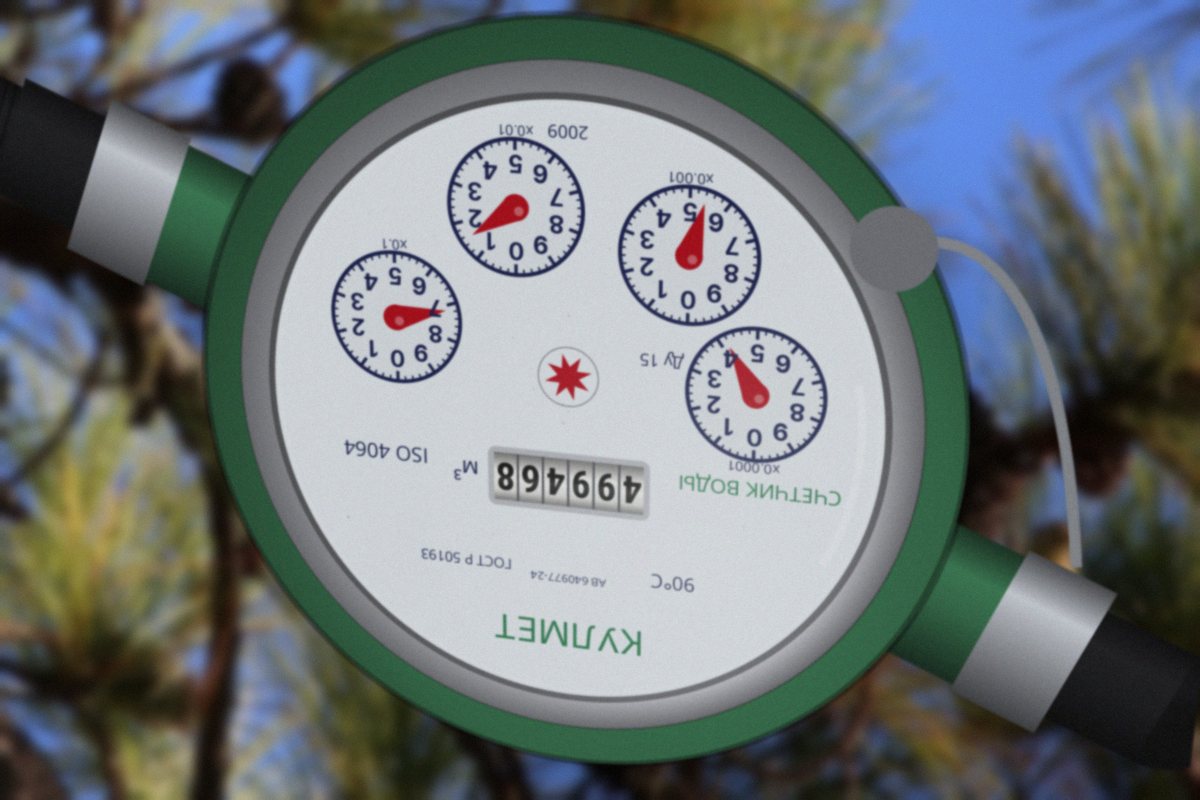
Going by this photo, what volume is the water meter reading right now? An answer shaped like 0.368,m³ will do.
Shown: 499468.7154,m³
